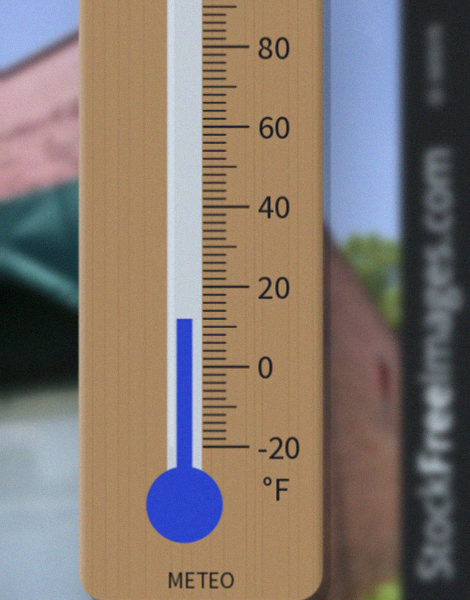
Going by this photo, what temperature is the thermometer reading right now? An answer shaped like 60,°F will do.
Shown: 12,°F
